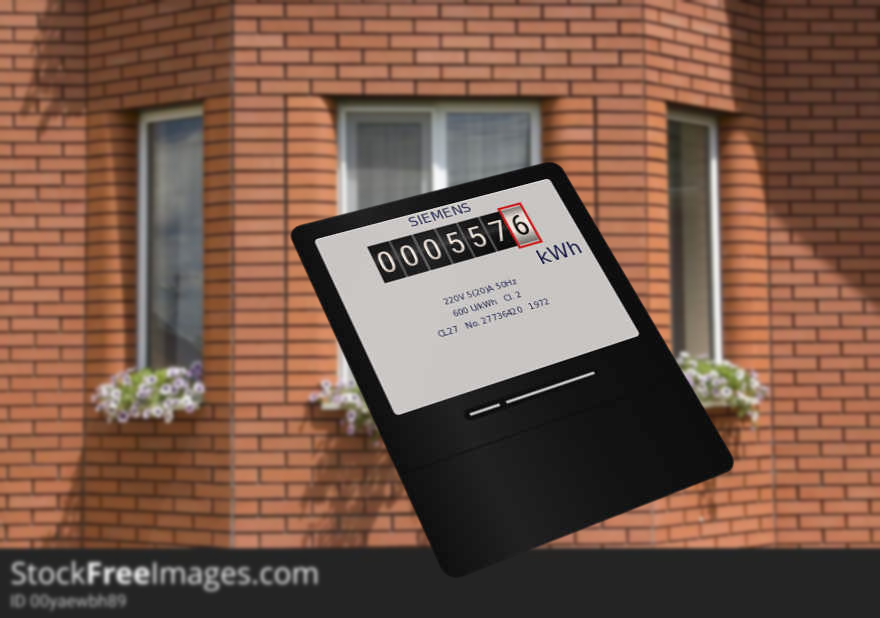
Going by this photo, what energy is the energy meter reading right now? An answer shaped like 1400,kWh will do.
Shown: 557.6,kWh
